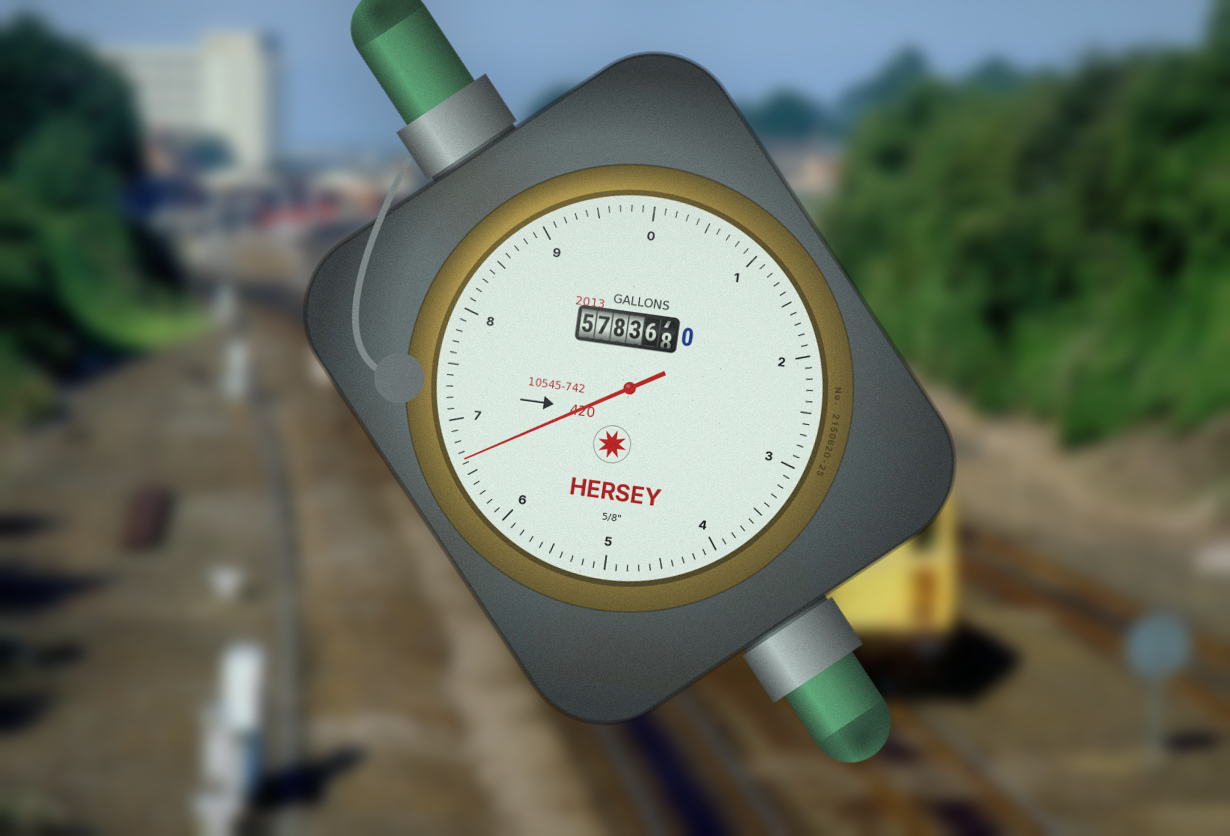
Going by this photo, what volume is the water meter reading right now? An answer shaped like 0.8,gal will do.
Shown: 5783676.6,gal
